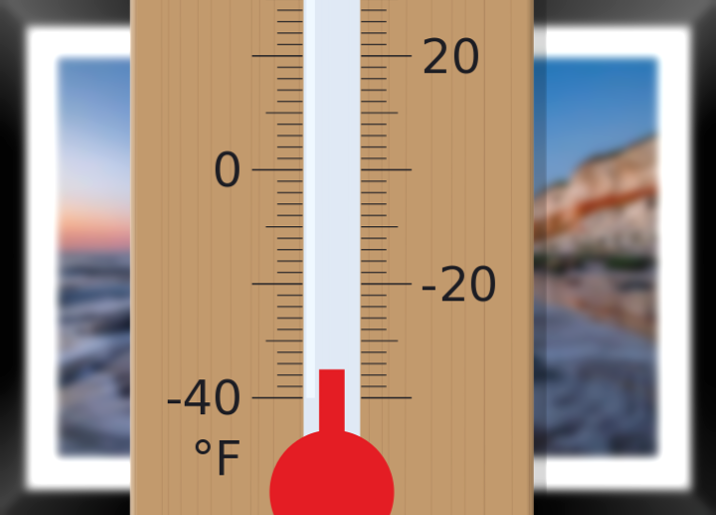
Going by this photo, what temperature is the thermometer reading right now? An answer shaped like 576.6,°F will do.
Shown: -35,°F
